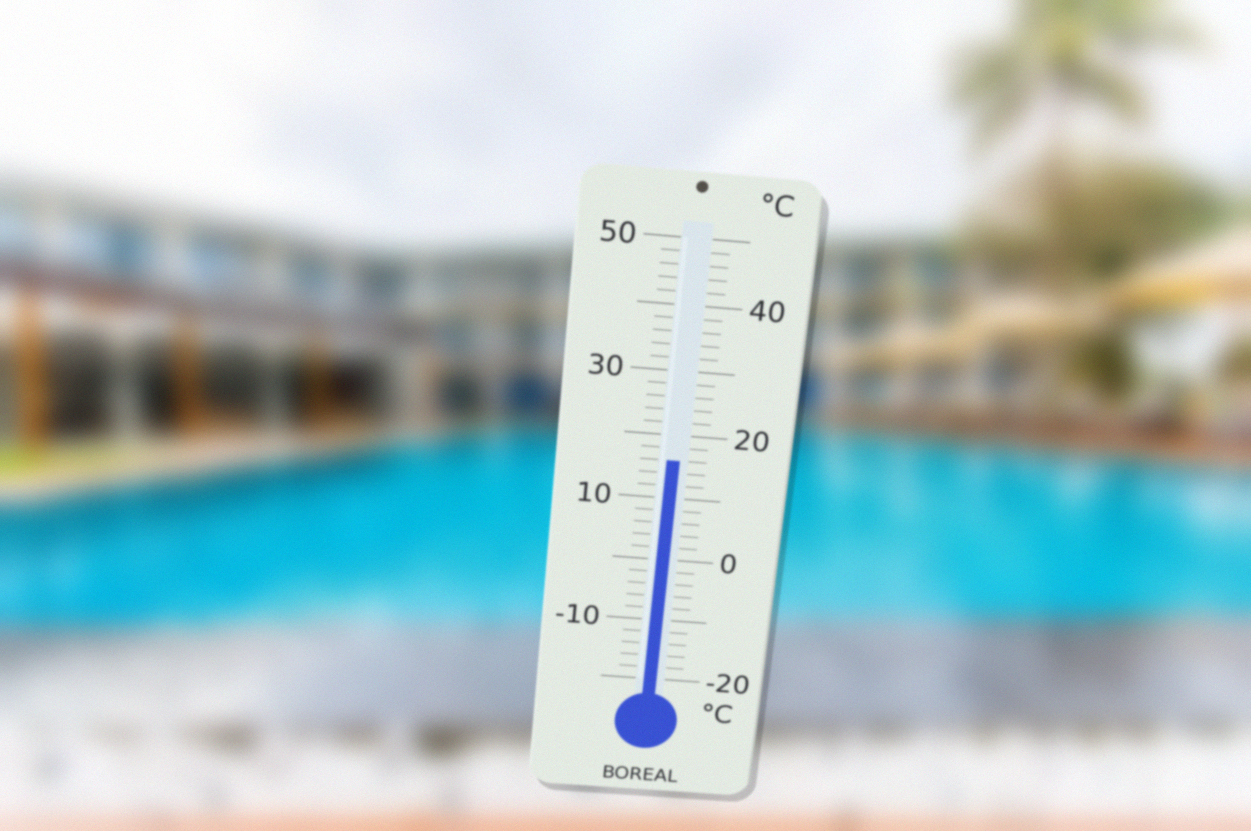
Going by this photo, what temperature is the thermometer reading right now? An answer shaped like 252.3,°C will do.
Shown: 16,°C
